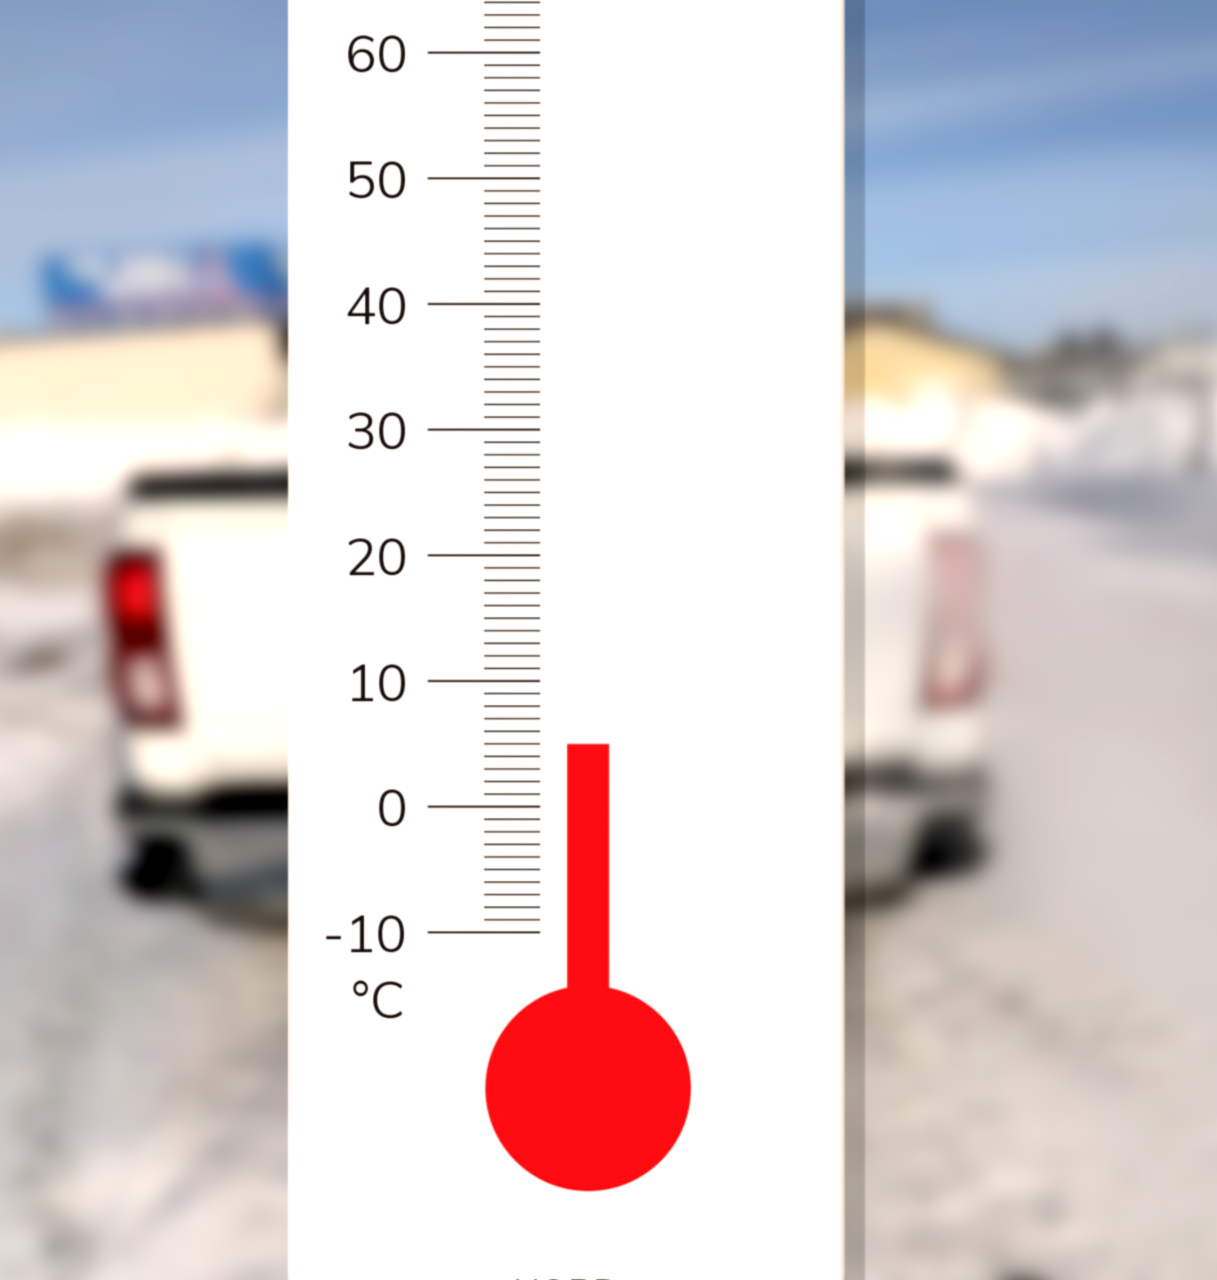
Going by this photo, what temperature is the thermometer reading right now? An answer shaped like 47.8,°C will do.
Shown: 5,°C
